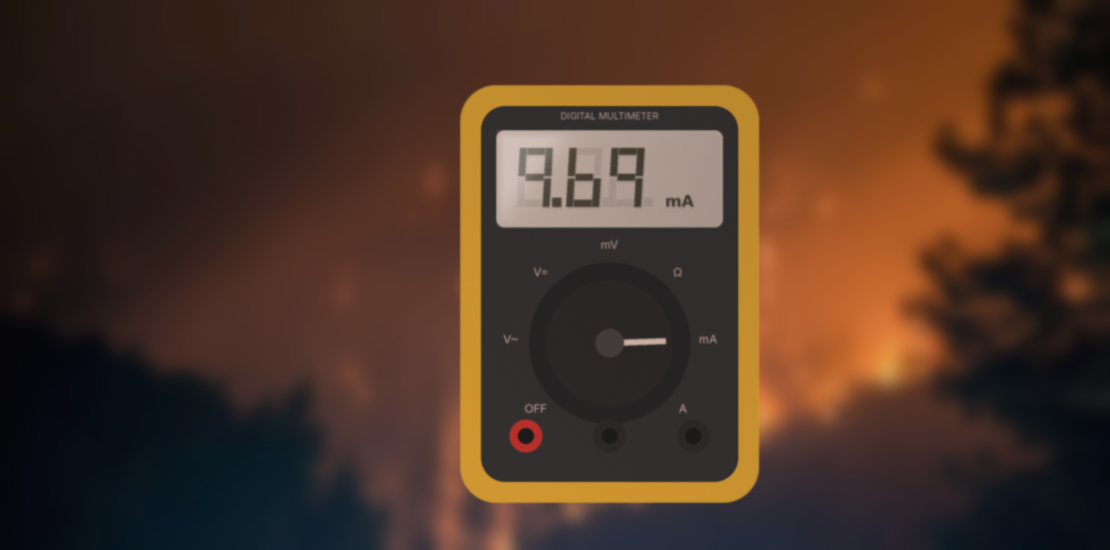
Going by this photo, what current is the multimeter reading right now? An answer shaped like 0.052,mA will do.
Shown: 9.69,mA
